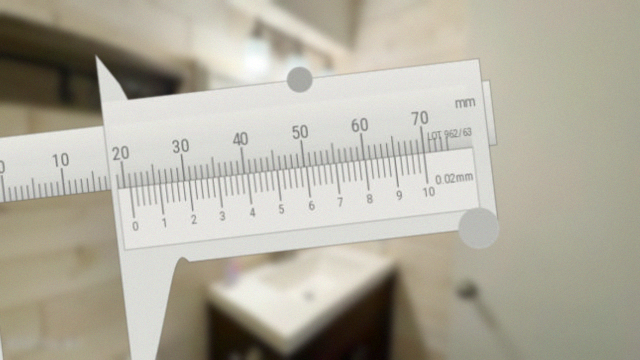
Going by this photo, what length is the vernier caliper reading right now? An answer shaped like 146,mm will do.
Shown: 21.0,mm
